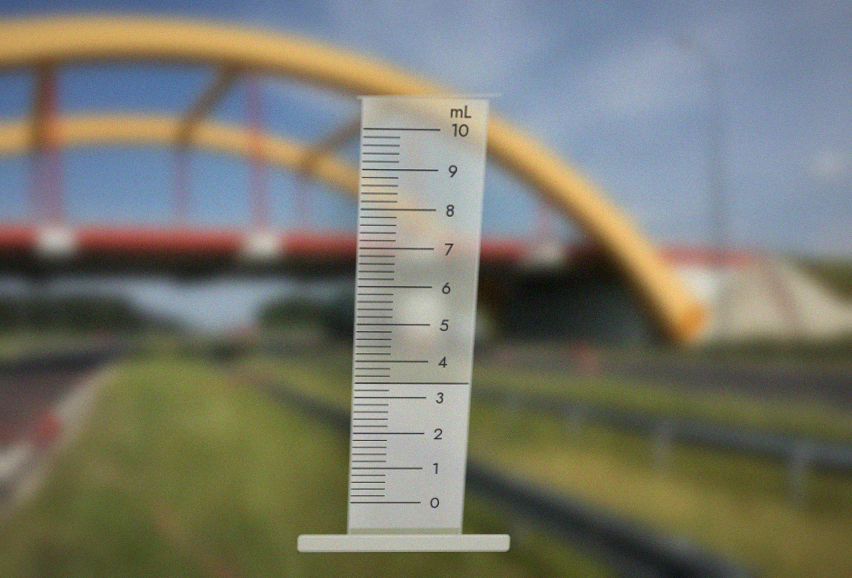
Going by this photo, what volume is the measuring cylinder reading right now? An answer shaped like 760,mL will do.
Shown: 3.4,mL
